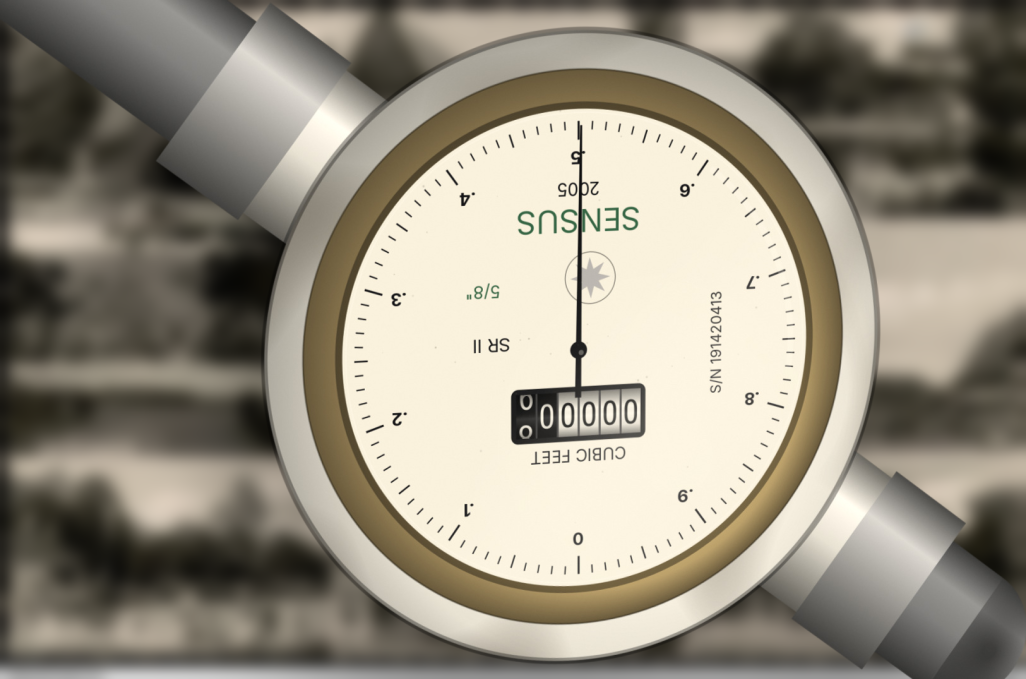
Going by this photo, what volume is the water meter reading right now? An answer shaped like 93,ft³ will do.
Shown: 8.50,ft³
